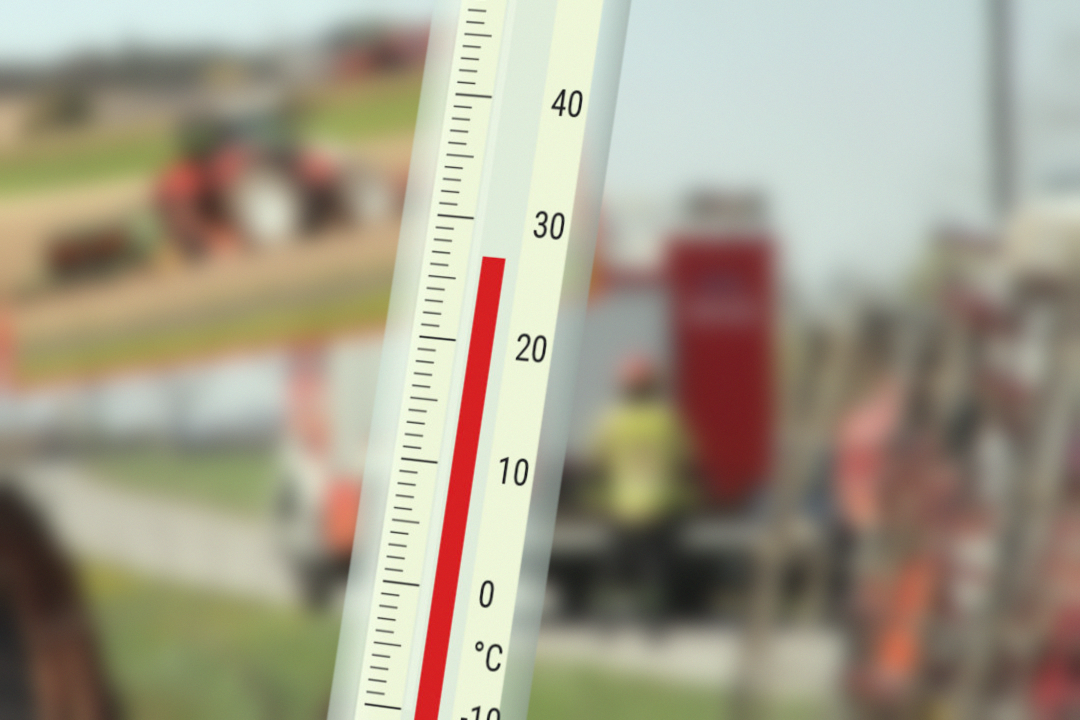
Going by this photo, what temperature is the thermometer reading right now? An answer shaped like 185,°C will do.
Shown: 27,°C
